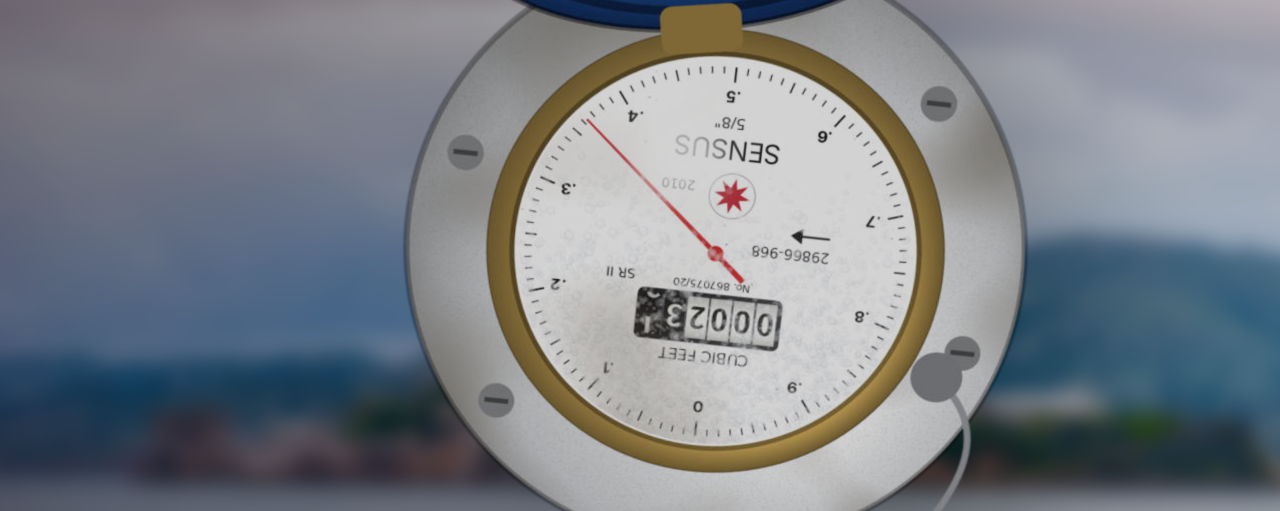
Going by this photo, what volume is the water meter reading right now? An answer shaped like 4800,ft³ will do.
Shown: 231.36,ft³
